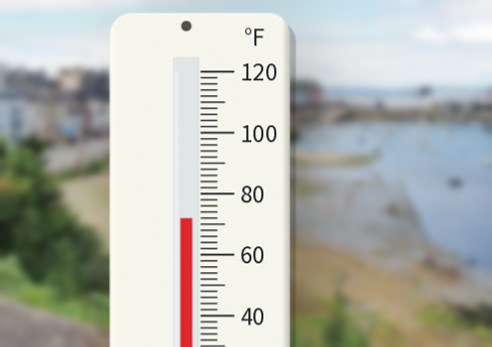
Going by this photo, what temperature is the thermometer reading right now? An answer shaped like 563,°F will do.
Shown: 72,°F
